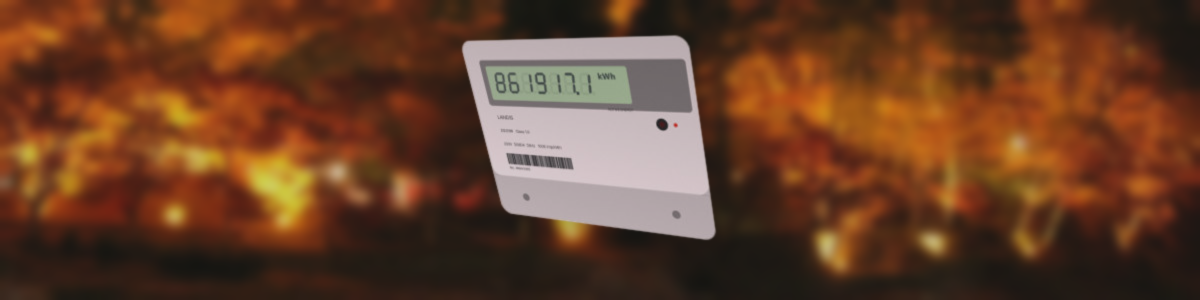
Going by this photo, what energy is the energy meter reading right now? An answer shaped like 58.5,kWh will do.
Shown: 861917.1,kWh
